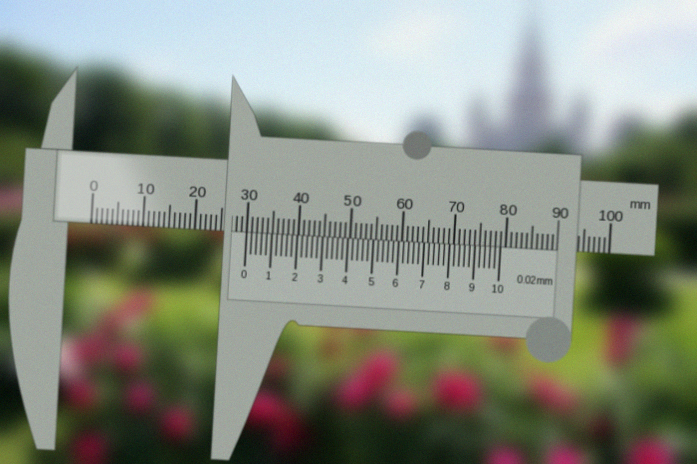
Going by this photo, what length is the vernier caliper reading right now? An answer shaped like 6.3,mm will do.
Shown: 30.0,mm
